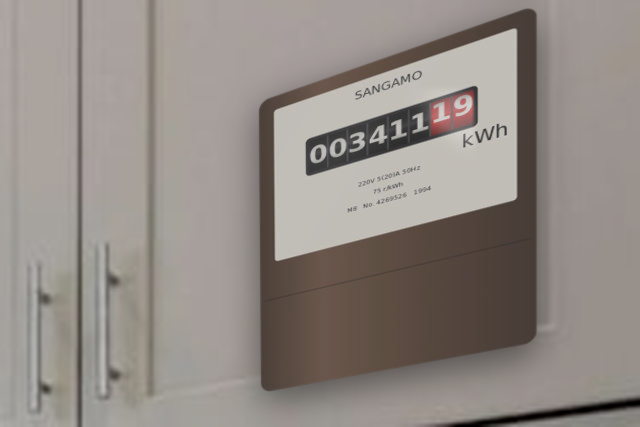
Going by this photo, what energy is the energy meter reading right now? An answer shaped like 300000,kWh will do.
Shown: 3411.19,kWh
